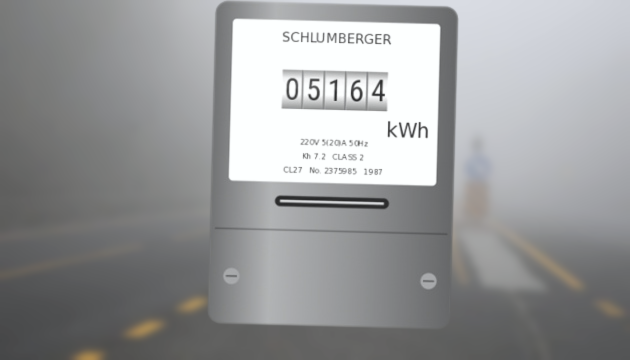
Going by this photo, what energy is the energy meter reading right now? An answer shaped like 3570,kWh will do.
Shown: 5164,kWh
